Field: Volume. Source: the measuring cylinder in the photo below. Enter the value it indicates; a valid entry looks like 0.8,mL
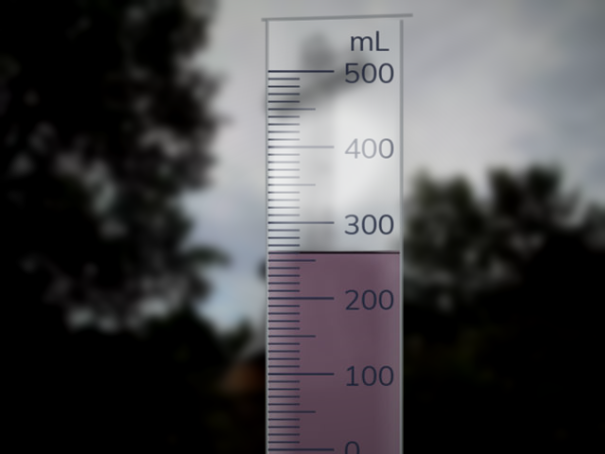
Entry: 260,mL
